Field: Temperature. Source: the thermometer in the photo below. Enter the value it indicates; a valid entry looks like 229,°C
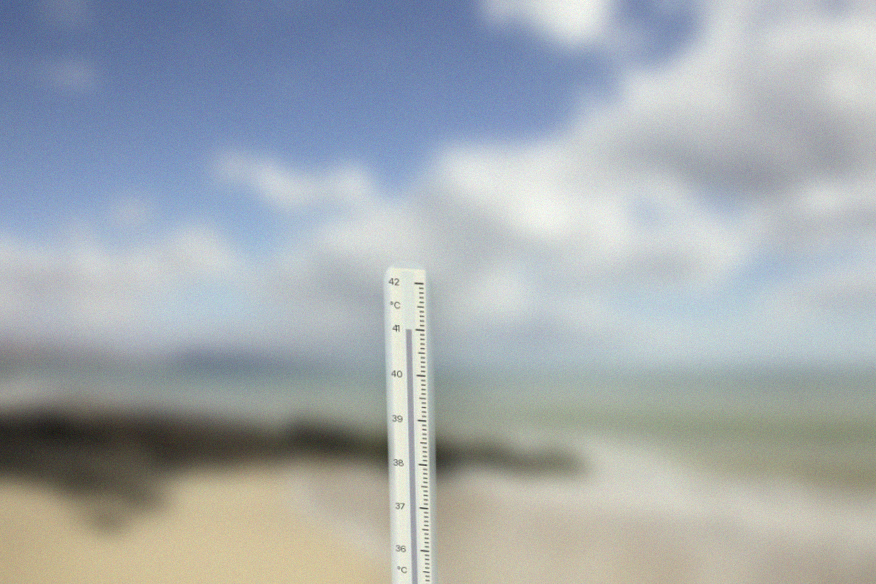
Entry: 41,°C
